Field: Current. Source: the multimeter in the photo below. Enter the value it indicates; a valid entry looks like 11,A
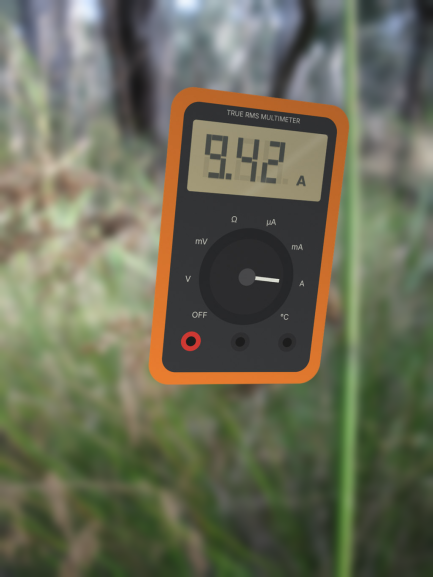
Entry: 9.42,A
